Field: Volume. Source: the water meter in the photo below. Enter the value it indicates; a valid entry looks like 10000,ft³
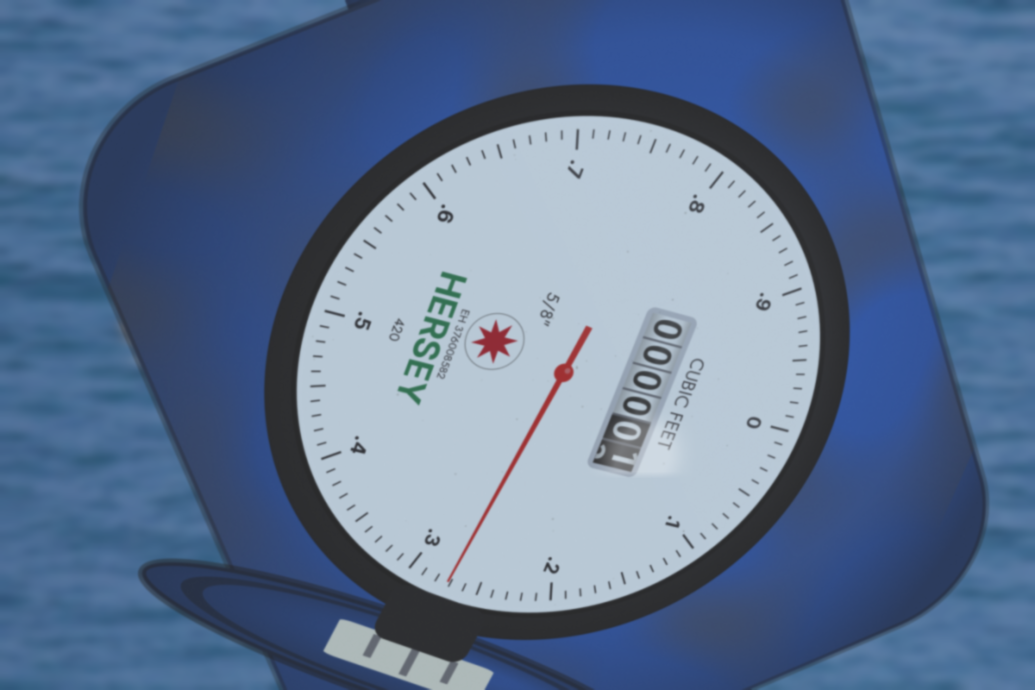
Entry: 1.27,ft³
